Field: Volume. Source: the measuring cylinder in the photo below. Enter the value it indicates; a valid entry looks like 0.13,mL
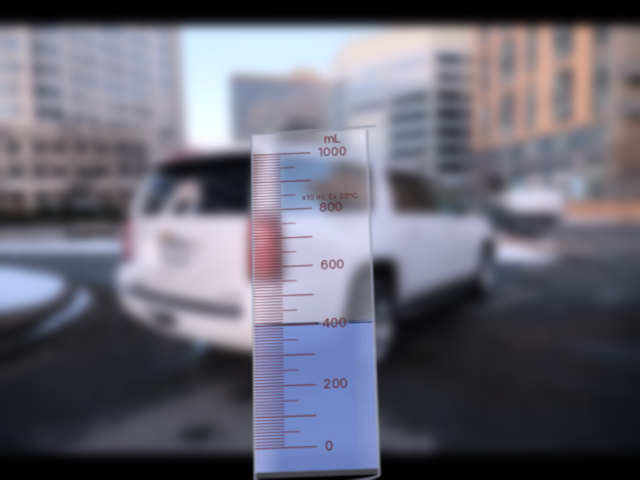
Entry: 400,mL
